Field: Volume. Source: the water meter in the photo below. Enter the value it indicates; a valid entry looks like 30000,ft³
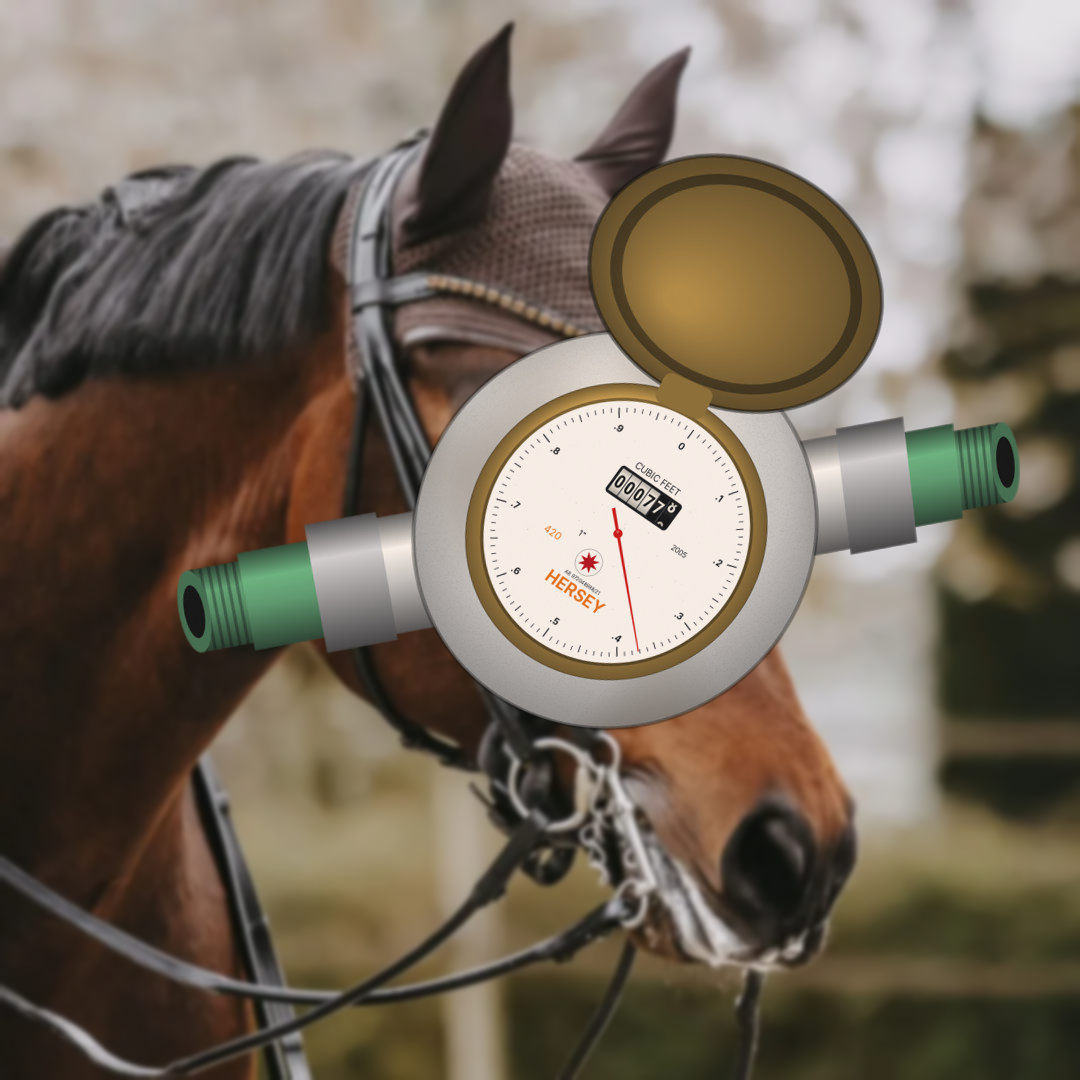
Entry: 778.37,ft³
